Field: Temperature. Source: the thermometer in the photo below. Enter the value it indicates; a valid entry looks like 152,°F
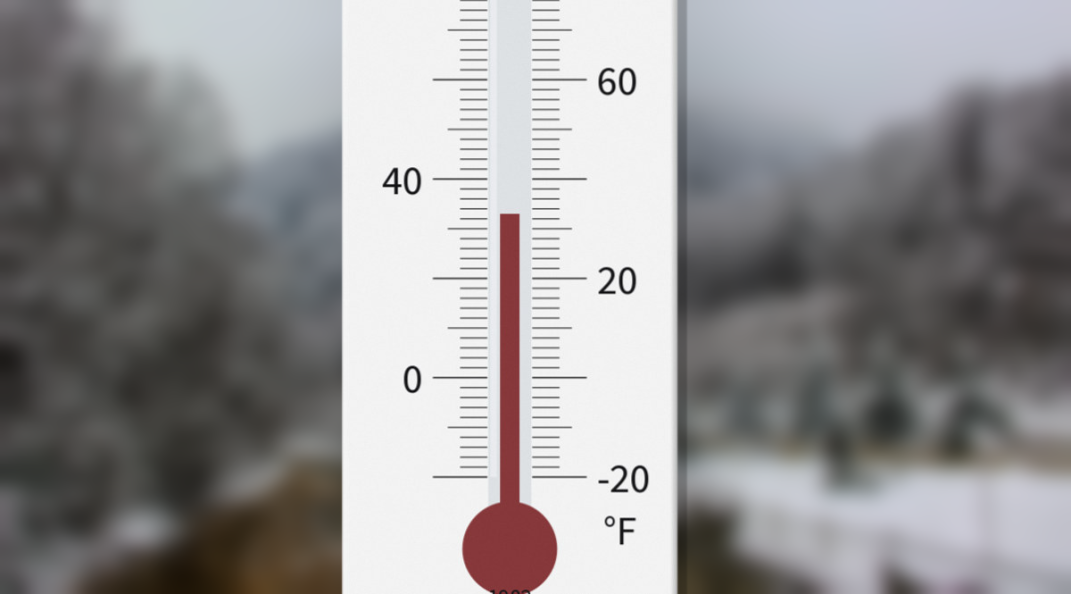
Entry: 33,°F
